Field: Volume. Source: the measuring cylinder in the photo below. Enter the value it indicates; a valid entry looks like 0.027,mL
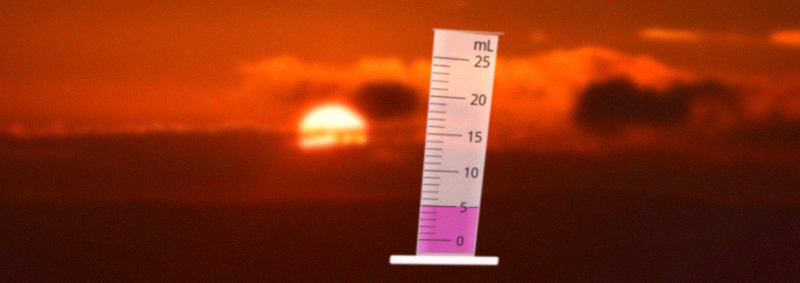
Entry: 5,mL
